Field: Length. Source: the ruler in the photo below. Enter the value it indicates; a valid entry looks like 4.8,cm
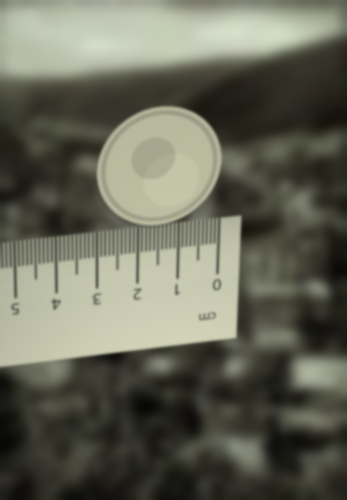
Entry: 3,cm
